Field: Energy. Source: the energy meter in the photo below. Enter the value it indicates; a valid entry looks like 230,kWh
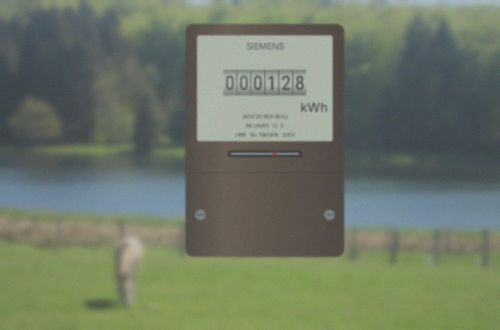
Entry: 128,kWh
